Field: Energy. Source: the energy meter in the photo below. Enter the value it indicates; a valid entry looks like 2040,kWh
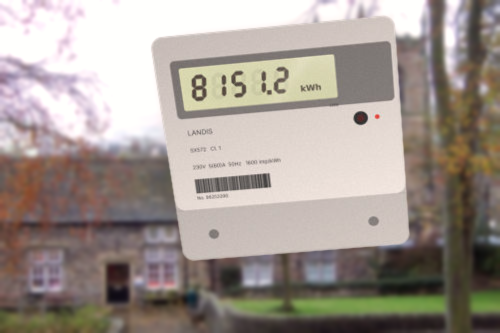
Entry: 8151.2,kWh
